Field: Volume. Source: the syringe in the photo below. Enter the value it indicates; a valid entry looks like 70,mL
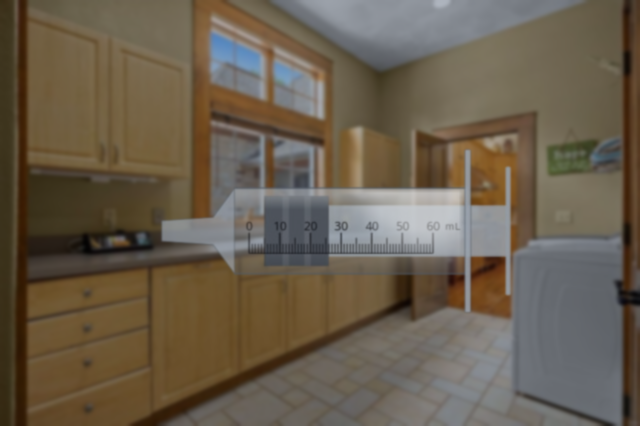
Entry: 5,mL
